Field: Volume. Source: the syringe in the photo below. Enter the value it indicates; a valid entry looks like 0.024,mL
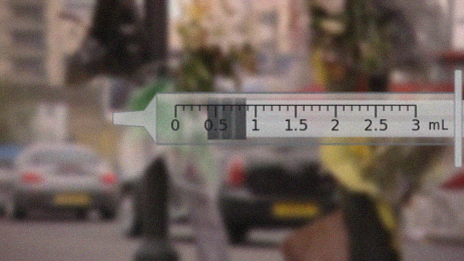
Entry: 0.4,mL
